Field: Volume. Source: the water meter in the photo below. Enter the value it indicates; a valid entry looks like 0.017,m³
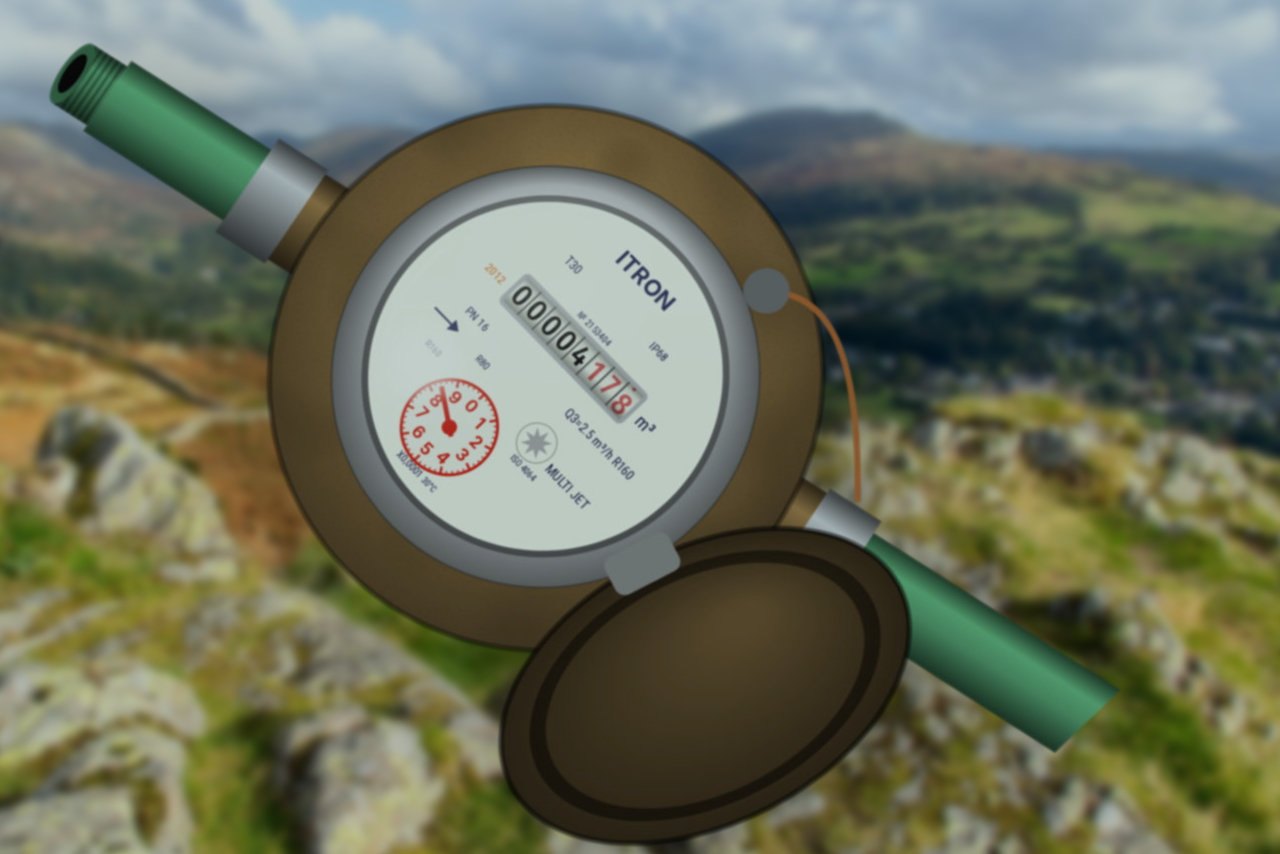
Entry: 4.1778,m³
